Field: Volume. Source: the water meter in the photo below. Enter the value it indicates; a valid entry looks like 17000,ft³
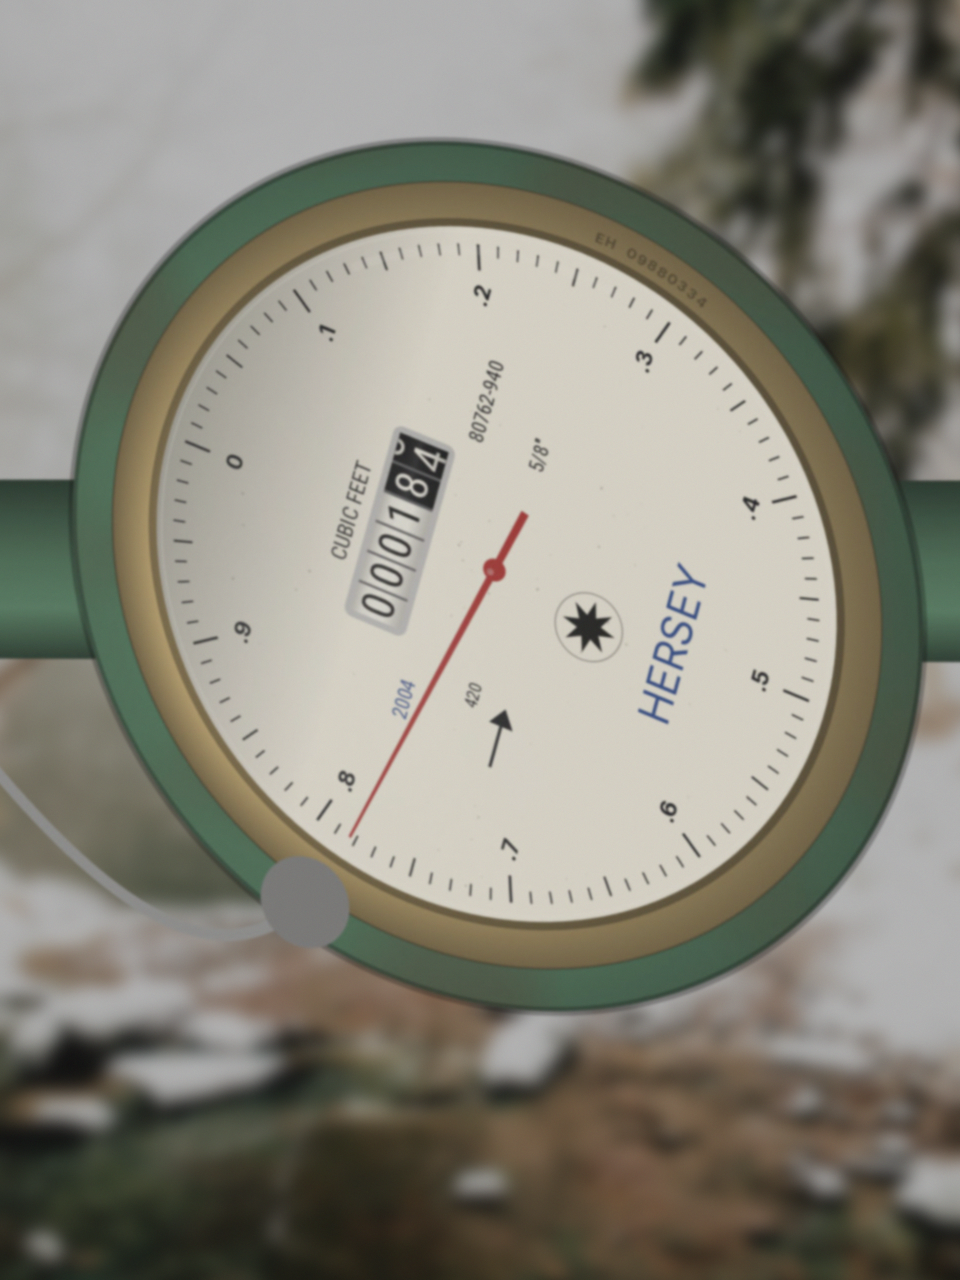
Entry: 183.78,ft³
